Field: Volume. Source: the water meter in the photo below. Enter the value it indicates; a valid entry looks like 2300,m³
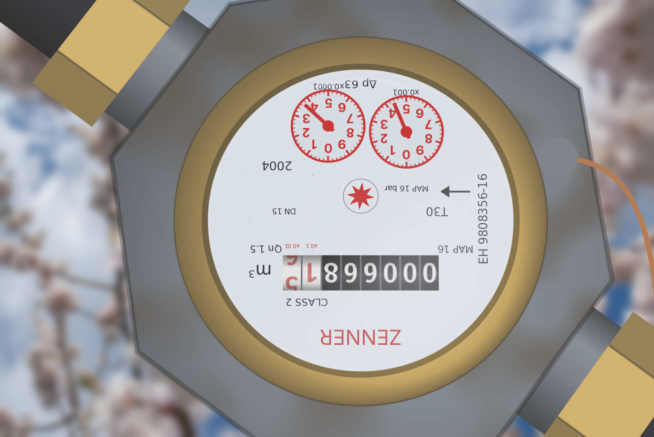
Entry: 668.1543,m³
